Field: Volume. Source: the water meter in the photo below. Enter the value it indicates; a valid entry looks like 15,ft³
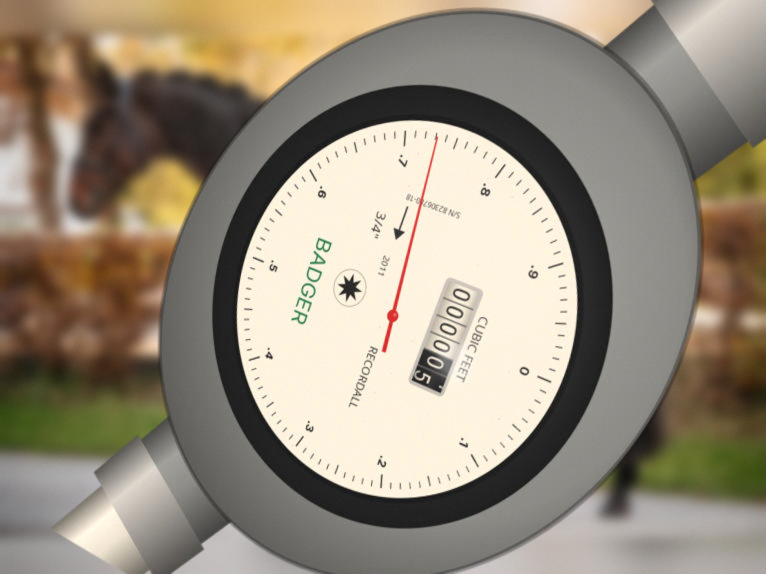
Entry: 4.73,ft³
